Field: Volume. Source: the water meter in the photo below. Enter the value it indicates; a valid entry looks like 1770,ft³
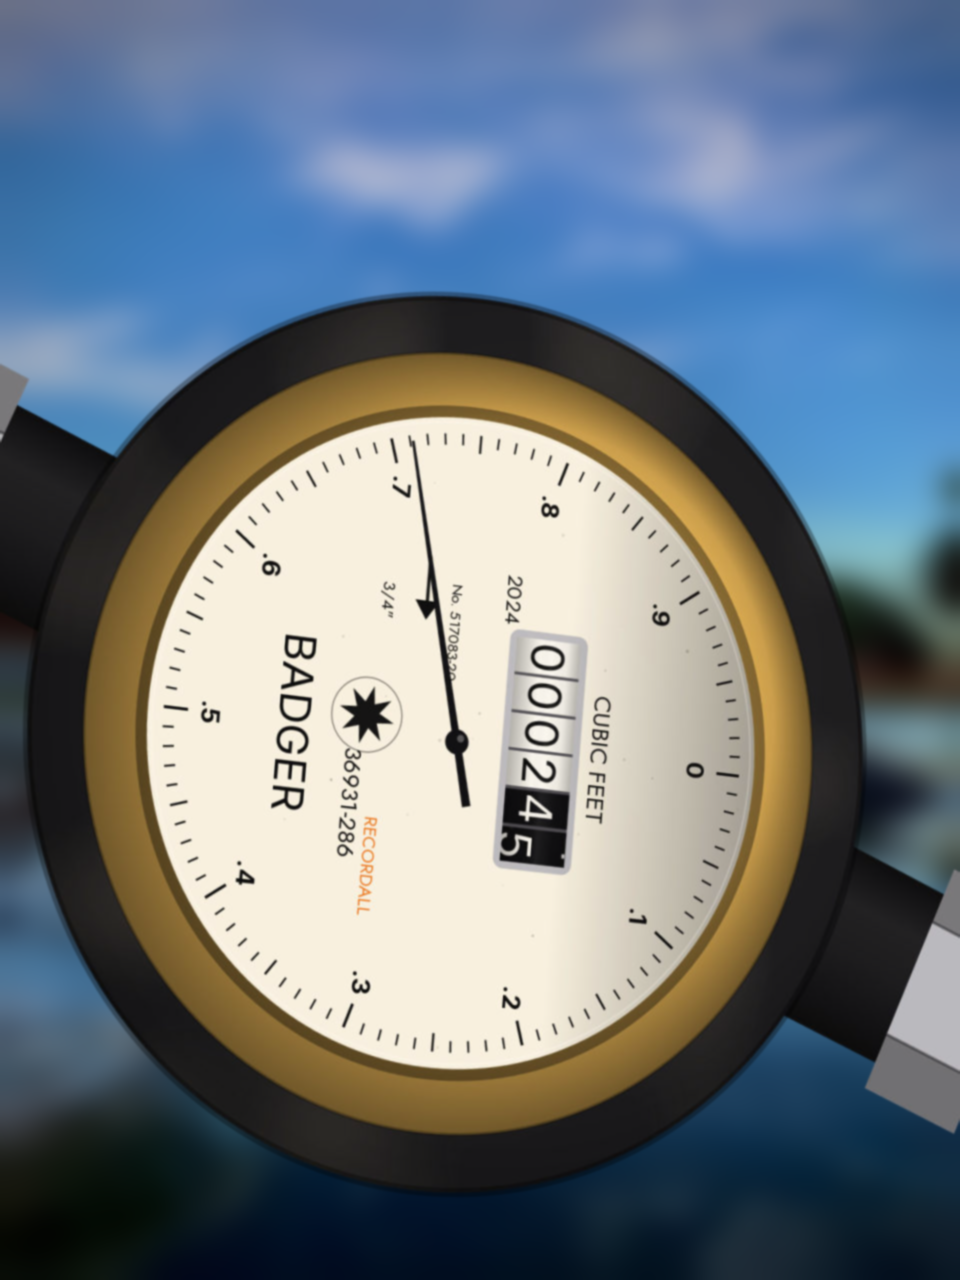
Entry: 244.71,ft³
